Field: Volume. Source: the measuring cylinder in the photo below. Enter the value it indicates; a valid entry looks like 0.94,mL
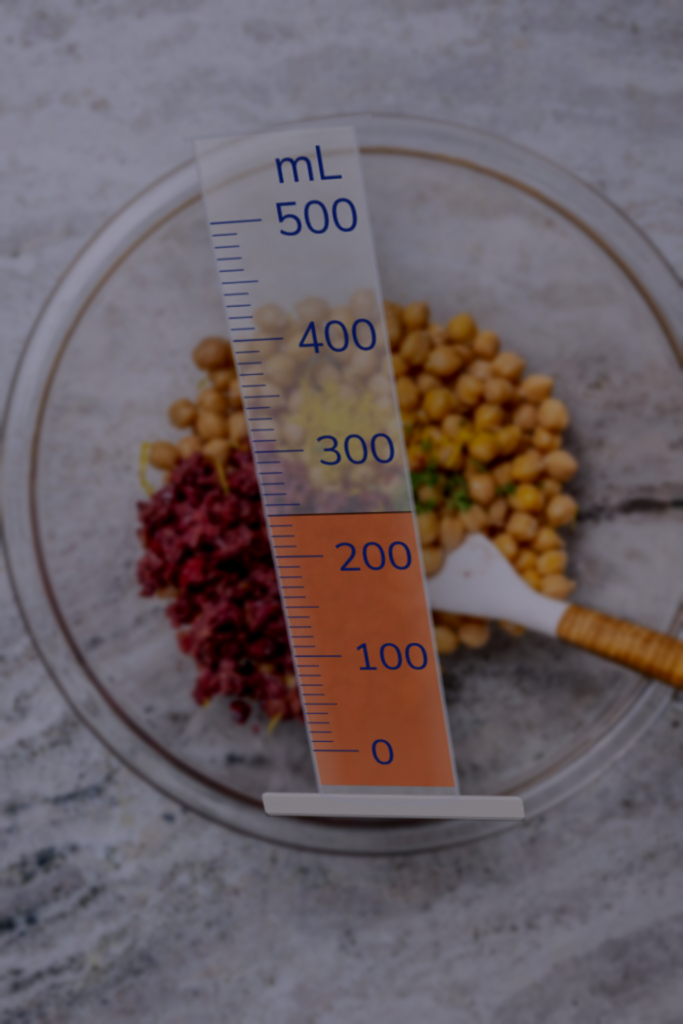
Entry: 240,mL
